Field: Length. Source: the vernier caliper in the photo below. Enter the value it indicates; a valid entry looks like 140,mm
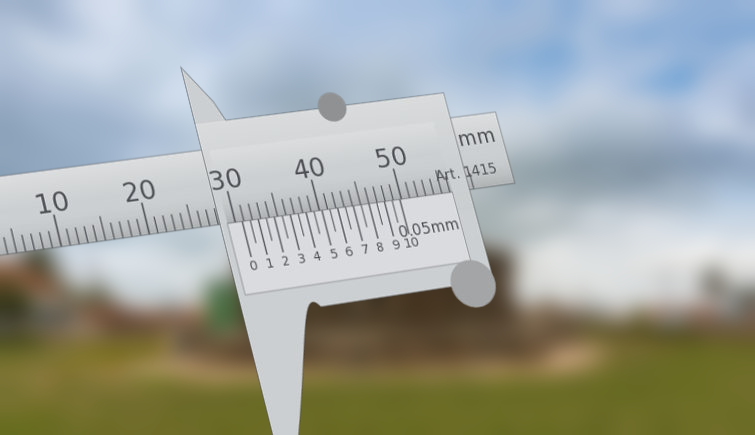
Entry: 30.8,mm
